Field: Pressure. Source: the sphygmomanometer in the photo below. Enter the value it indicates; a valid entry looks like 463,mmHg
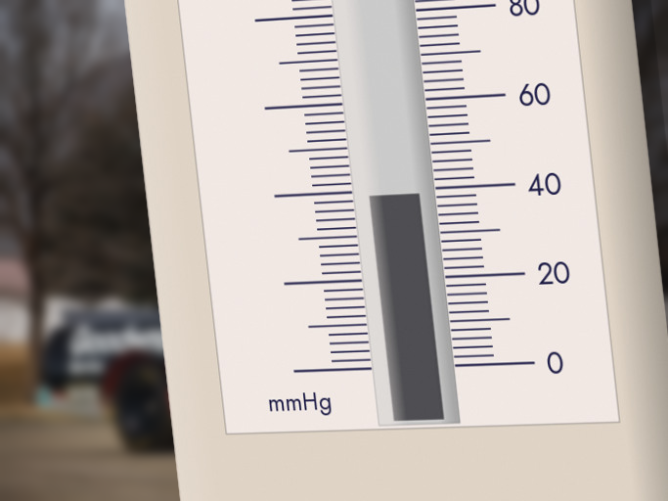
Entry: 39,mmHg
